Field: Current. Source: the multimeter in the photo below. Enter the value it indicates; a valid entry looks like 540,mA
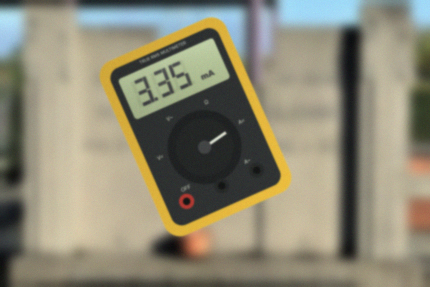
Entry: 3.35,mA
